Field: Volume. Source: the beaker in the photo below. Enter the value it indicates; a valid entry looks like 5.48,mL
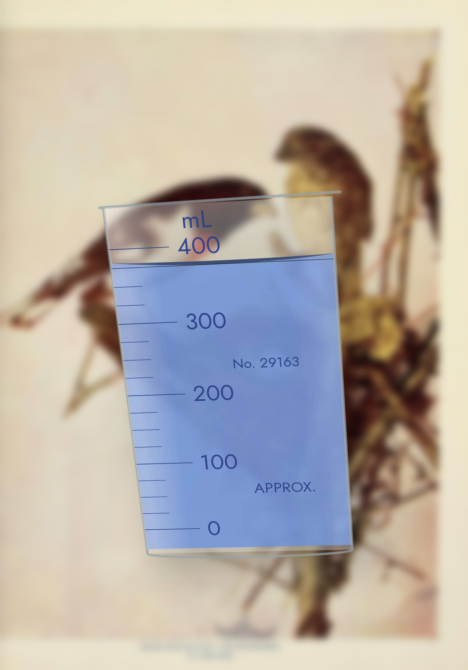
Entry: 375,mL
